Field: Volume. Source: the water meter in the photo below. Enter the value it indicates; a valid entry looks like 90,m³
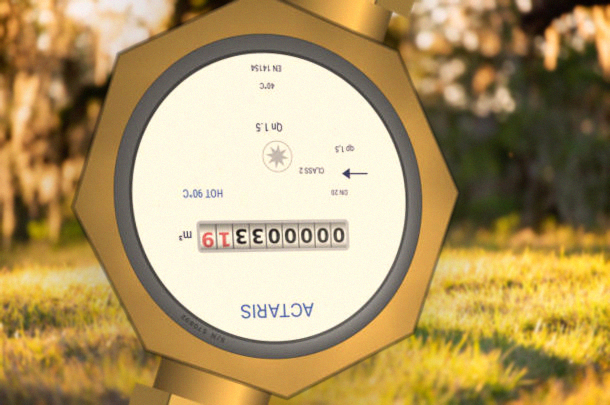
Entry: 33.19,m³
